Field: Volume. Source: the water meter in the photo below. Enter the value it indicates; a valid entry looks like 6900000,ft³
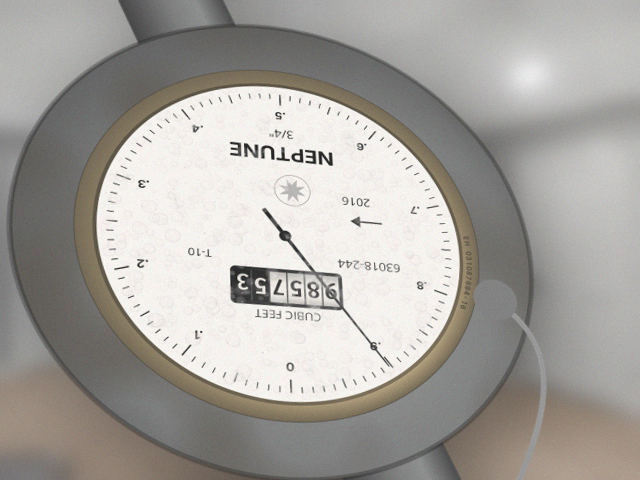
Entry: 985752.90,ft³
